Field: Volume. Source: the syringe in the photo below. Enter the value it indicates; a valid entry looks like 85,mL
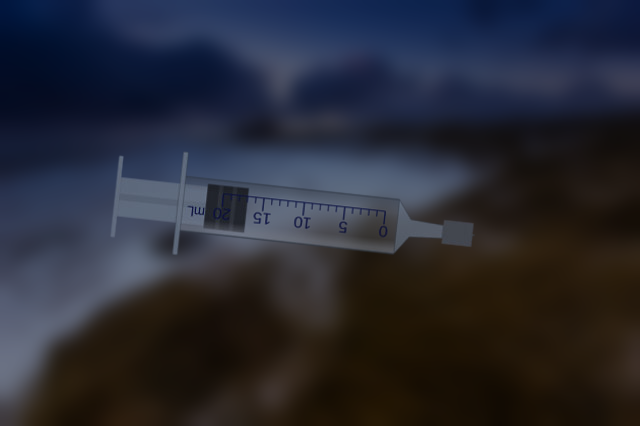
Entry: 17,mL
